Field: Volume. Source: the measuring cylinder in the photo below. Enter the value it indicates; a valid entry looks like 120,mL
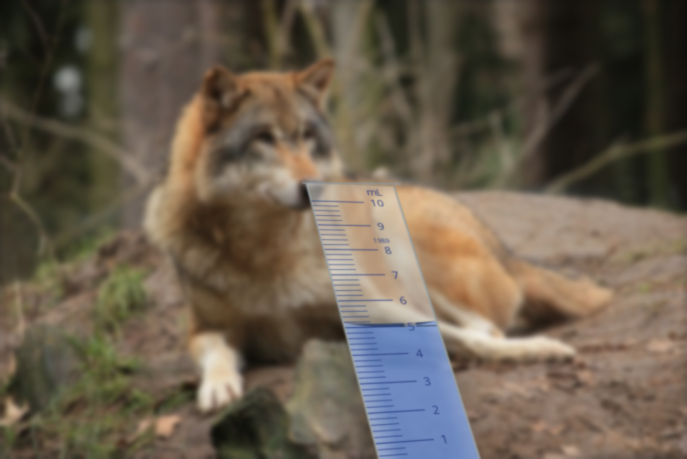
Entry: 5,mL
